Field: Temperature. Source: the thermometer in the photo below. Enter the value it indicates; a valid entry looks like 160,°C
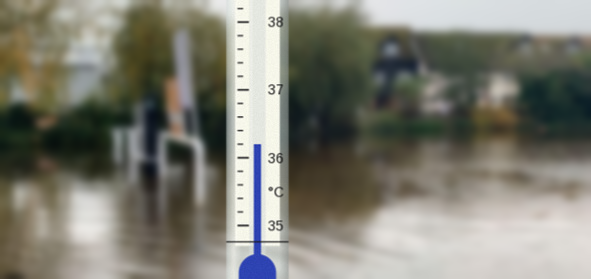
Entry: 36.2,°C
